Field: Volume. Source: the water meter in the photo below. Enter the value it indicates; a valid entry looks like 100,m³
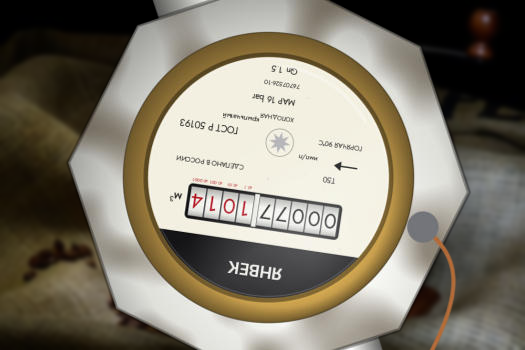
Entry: 77.1014,m³
